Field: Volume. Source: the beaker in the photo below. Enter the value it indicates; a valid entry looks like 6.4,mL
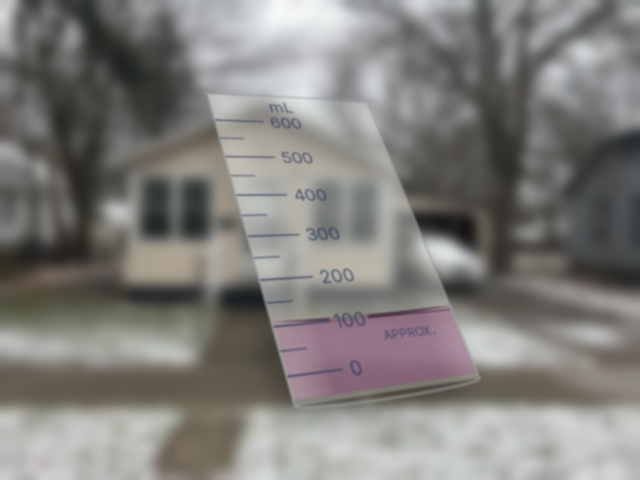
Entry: 100,mL
